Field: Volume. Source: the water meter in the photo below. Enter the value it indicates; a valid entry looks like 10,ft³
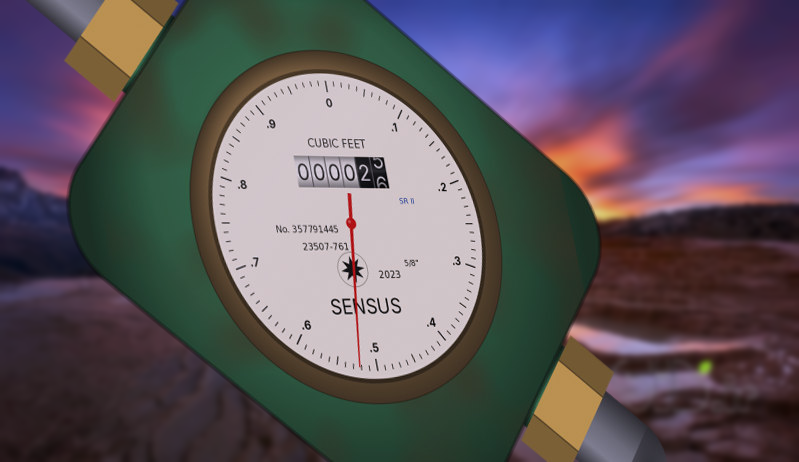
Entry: 25.52,ft³
